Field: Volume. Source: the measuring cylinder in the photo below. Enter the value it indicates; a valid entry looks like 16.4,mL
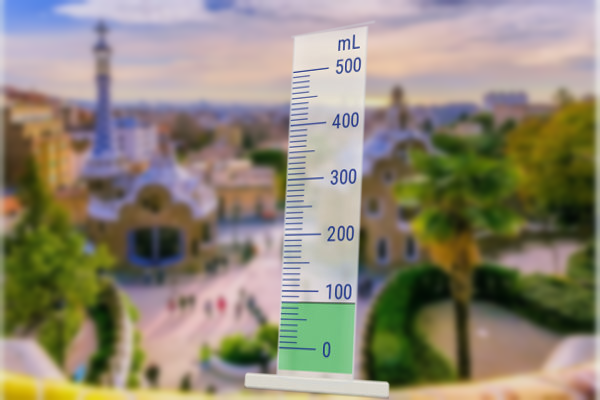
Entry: 80,mL
